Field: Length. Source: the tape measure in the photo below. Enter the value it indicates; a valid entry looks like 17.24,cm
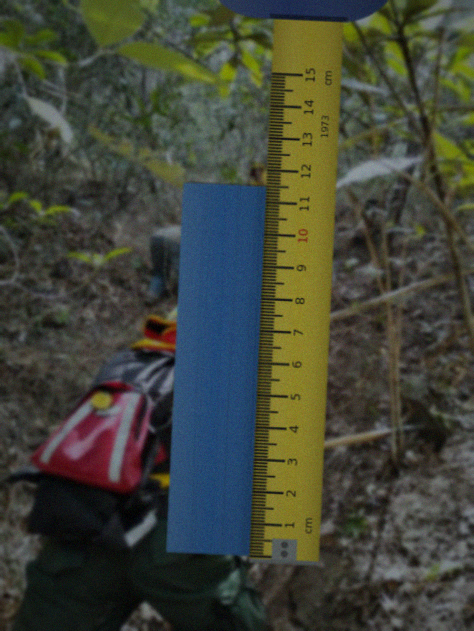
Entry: 11.5,cm
